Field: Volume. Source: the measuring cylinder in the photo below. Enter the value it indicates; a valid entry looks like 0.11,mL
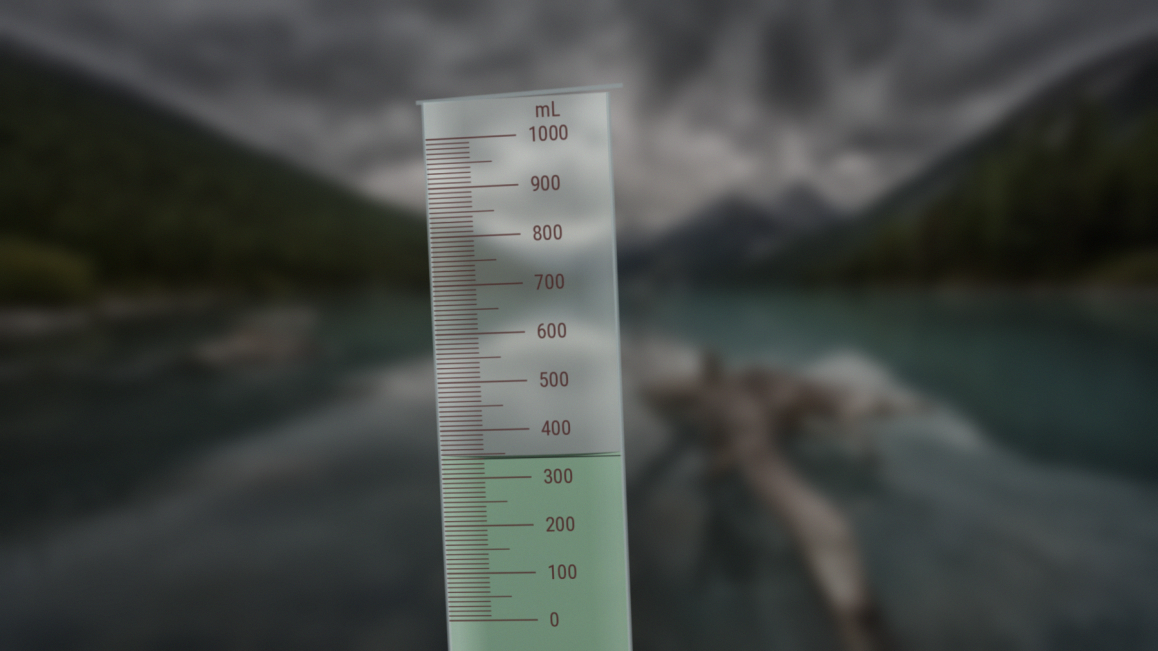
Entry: 340,mL
